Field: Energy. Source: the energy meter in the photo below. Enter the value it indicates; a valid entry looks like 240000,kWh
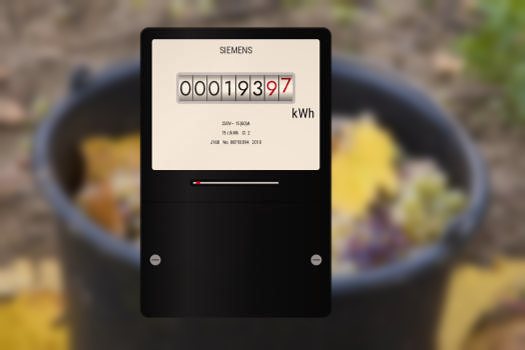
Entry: 193.97,kWh
